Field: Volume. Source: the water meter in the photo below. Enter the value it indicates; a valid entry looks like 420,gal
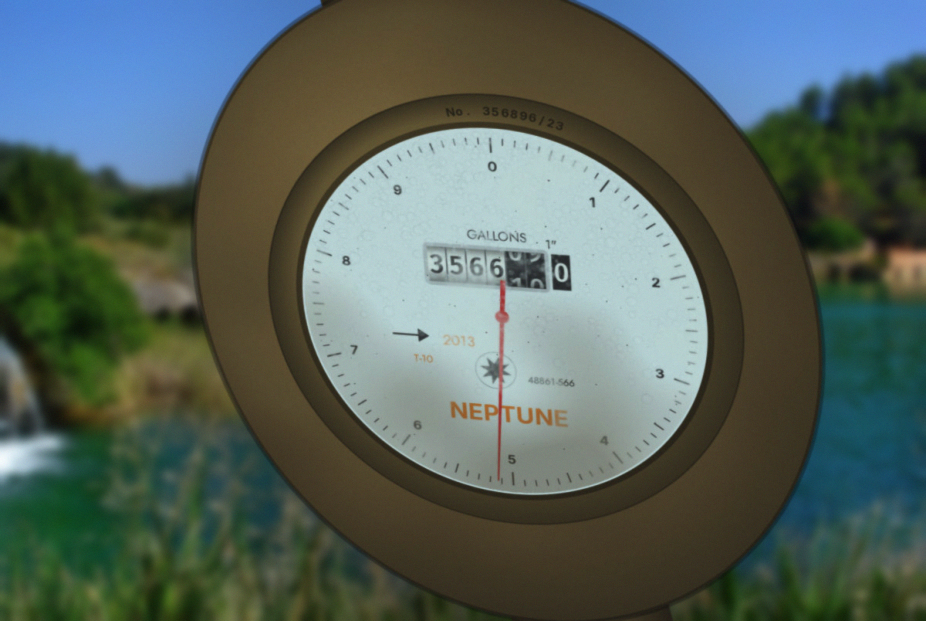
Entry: 3566095.1,gal
